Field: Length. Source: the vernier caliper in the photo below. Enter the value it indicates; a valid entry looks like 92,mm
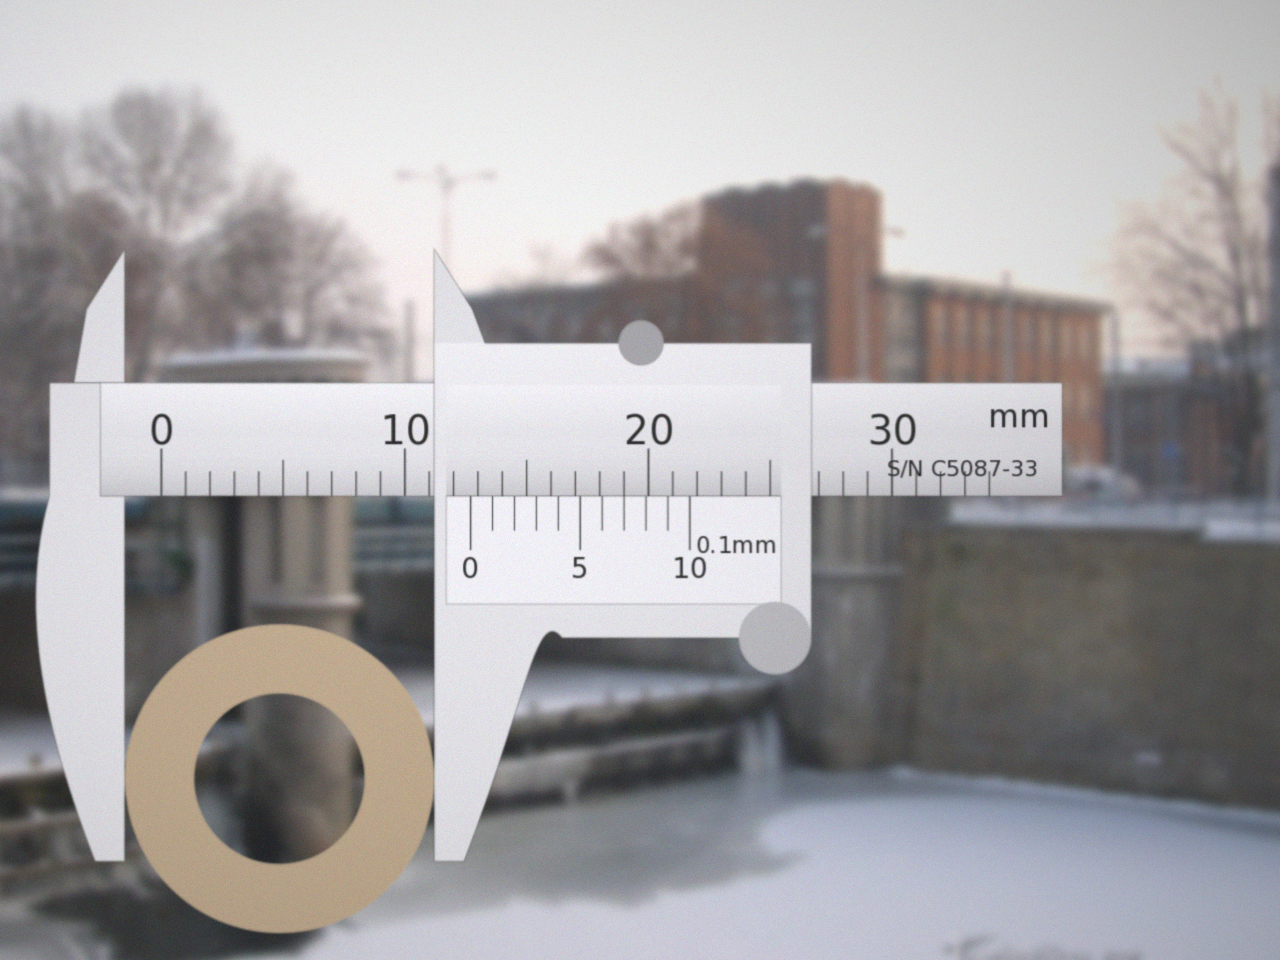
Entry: 12.7,mm
